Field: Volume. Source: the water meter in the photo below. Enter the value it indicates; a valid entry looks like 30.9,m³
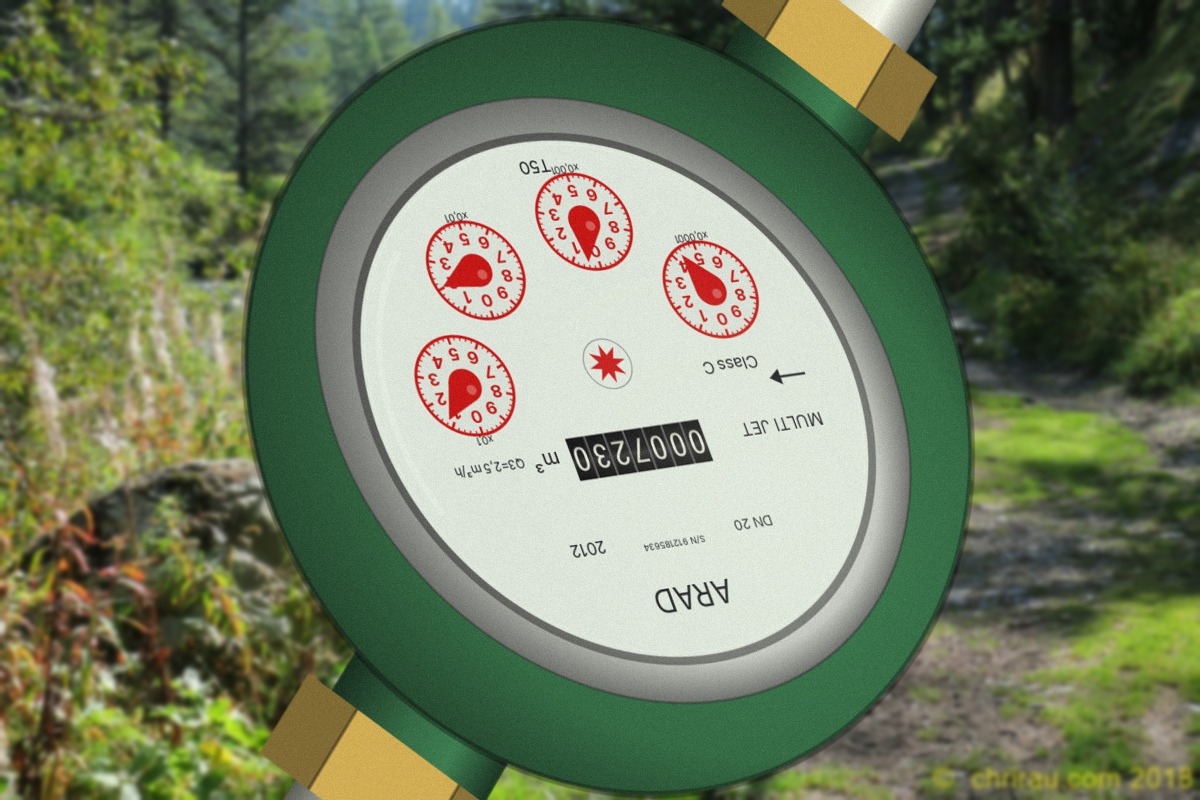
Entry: 7230.1204,m³
